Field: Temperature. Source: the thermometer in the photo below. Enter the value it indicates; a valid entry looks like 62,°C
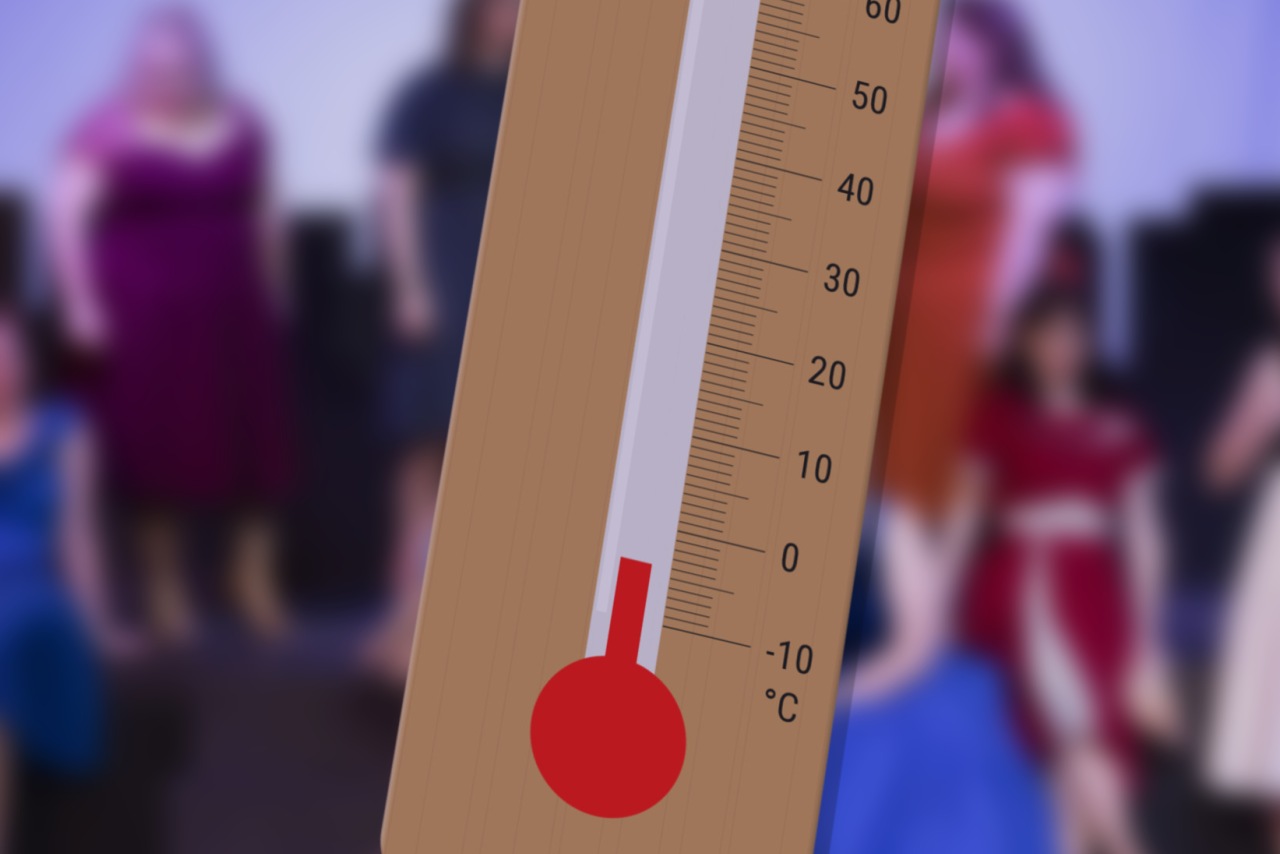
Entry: -4,°C
